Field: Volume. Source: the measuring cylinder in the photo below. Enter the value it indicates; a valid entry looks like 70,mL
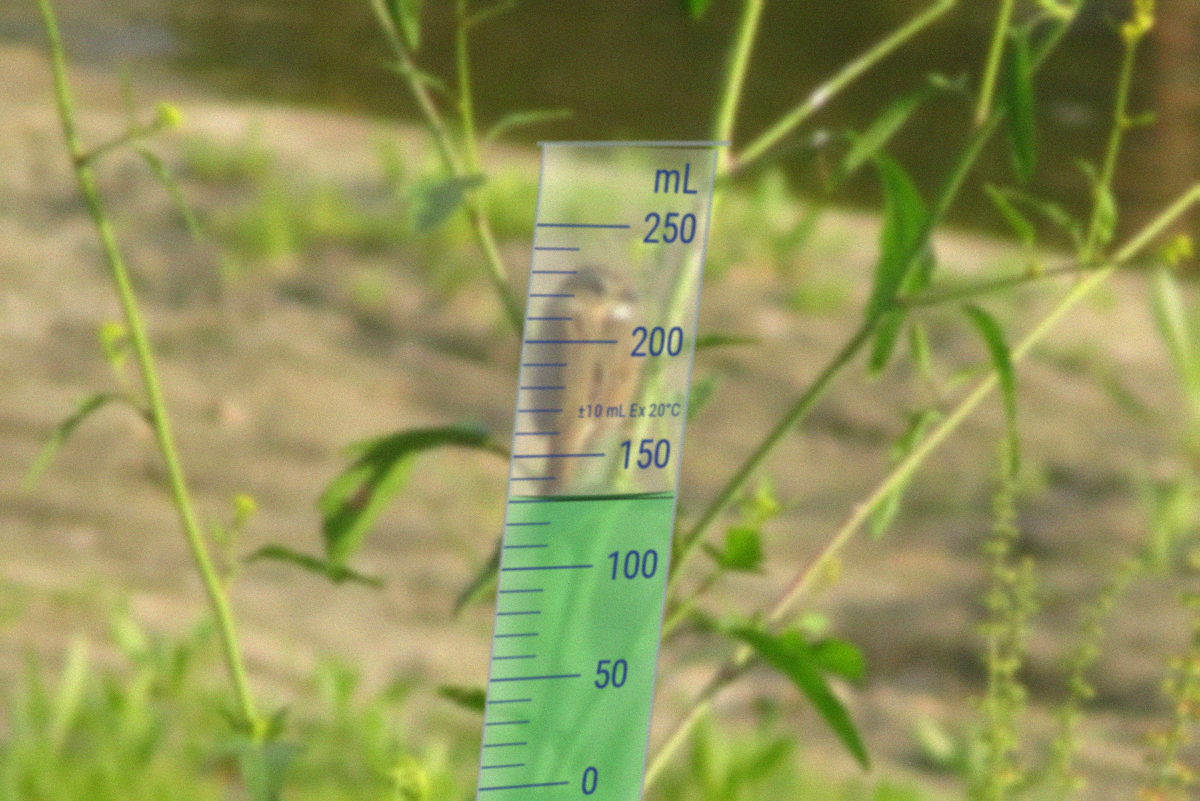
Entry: 130,mL
